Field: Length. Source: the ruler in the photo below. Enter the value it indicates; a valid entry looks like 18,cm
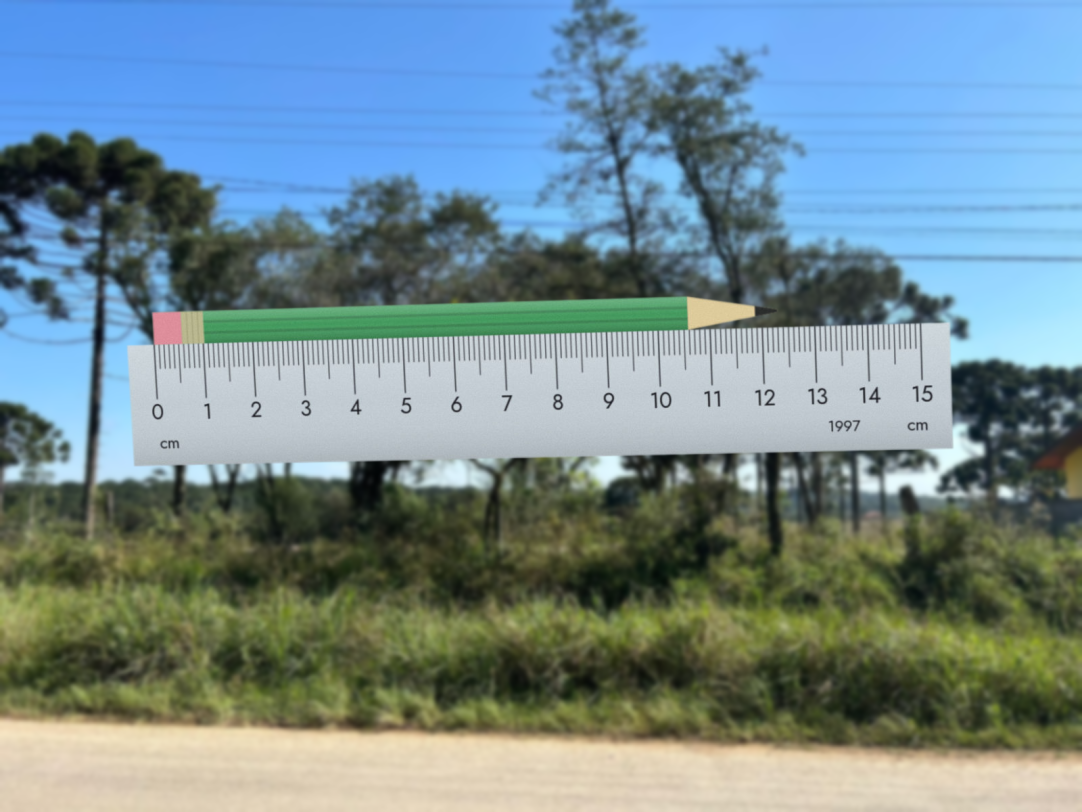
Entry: 12.3,cm
